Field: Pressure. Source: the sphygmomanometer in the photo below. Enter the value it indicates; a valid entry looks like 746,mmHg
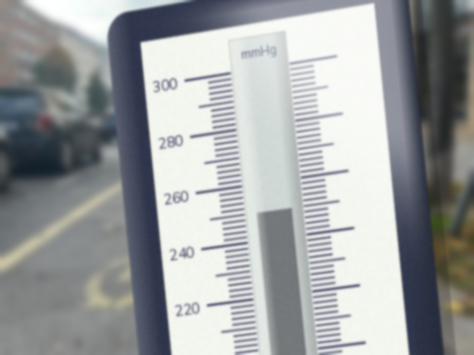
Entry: 250,mmHg
